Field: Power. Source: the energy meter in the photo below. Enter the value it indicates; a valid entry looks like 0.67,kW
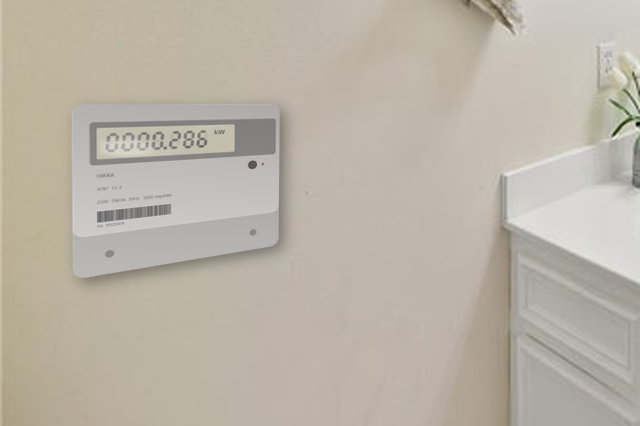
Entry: 0.286,kW
